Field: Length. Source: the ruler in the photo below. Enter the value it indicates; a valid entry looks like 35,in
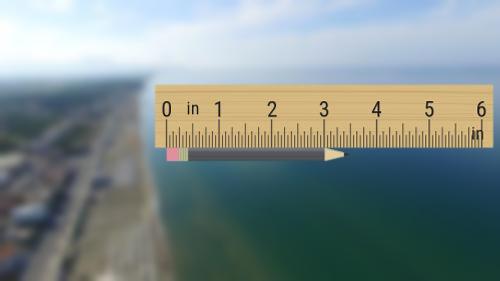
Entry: 3.5,in
